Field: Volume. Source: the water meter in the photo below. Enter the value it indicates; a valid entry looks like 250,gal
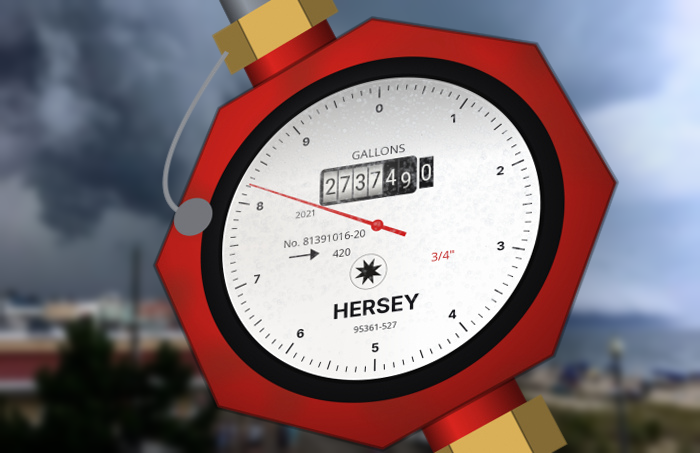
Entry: 2737488.2,gal
